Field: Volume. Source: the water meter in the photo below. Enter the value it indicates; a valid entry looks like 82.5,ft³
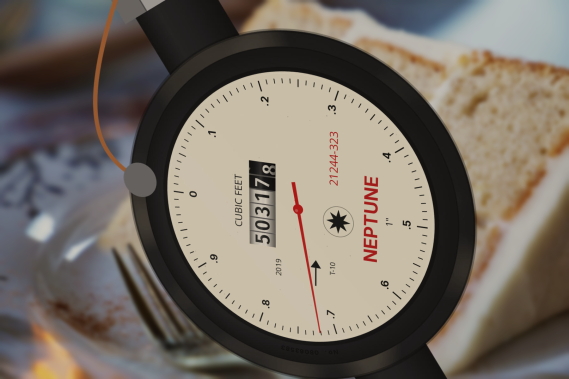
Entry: 503177.72,ft³
